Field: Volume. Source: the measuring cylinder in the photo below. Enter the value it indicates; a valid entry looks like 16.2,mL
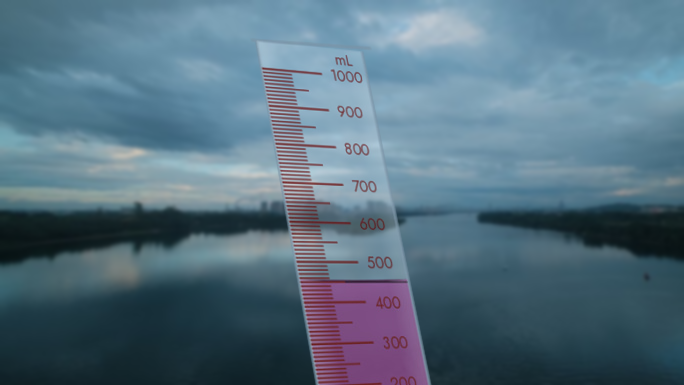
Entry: 450,mL
